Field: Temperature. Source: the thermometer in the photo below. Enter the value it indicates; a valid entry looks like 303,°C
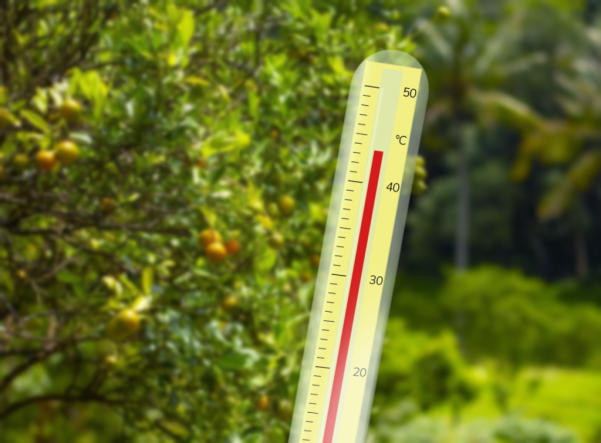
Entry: 43.5,°C
